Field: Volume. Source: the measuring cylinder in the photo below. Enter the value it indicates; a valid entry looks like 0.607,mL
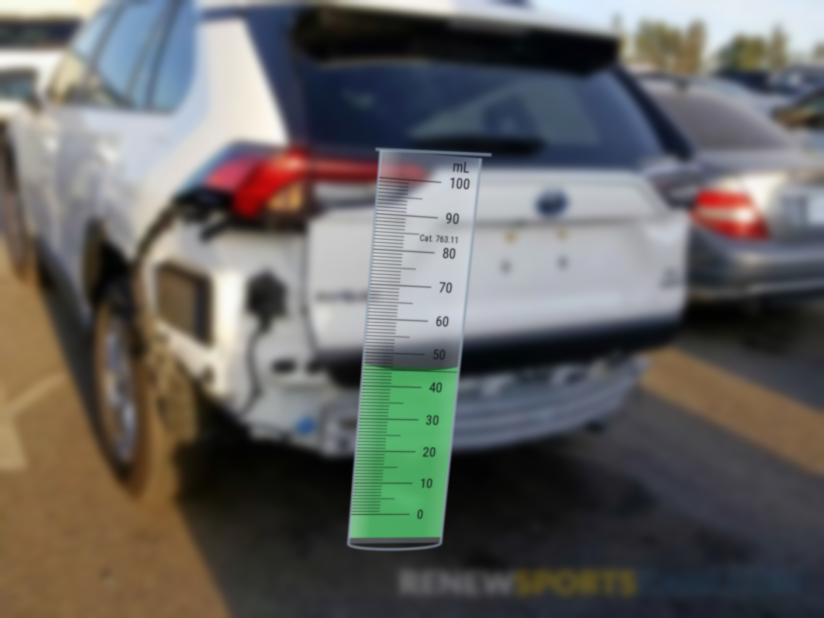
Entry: 45,mL
